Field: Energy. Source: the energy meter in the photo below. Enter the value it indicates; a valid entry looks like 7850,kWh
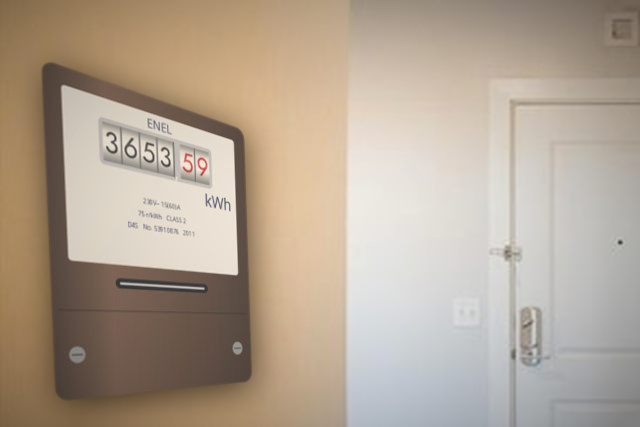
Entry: 3653.59,kWh
